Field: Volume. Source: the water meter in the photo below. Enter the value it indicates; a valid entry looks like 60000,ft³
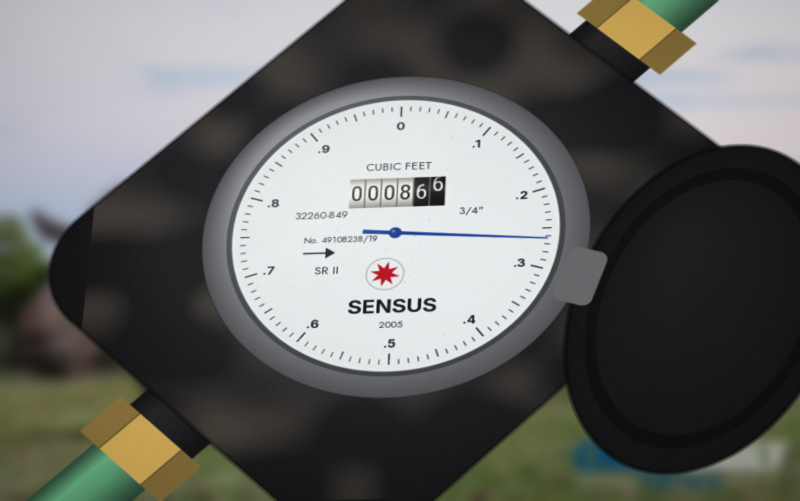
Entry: 866.26,ft³
